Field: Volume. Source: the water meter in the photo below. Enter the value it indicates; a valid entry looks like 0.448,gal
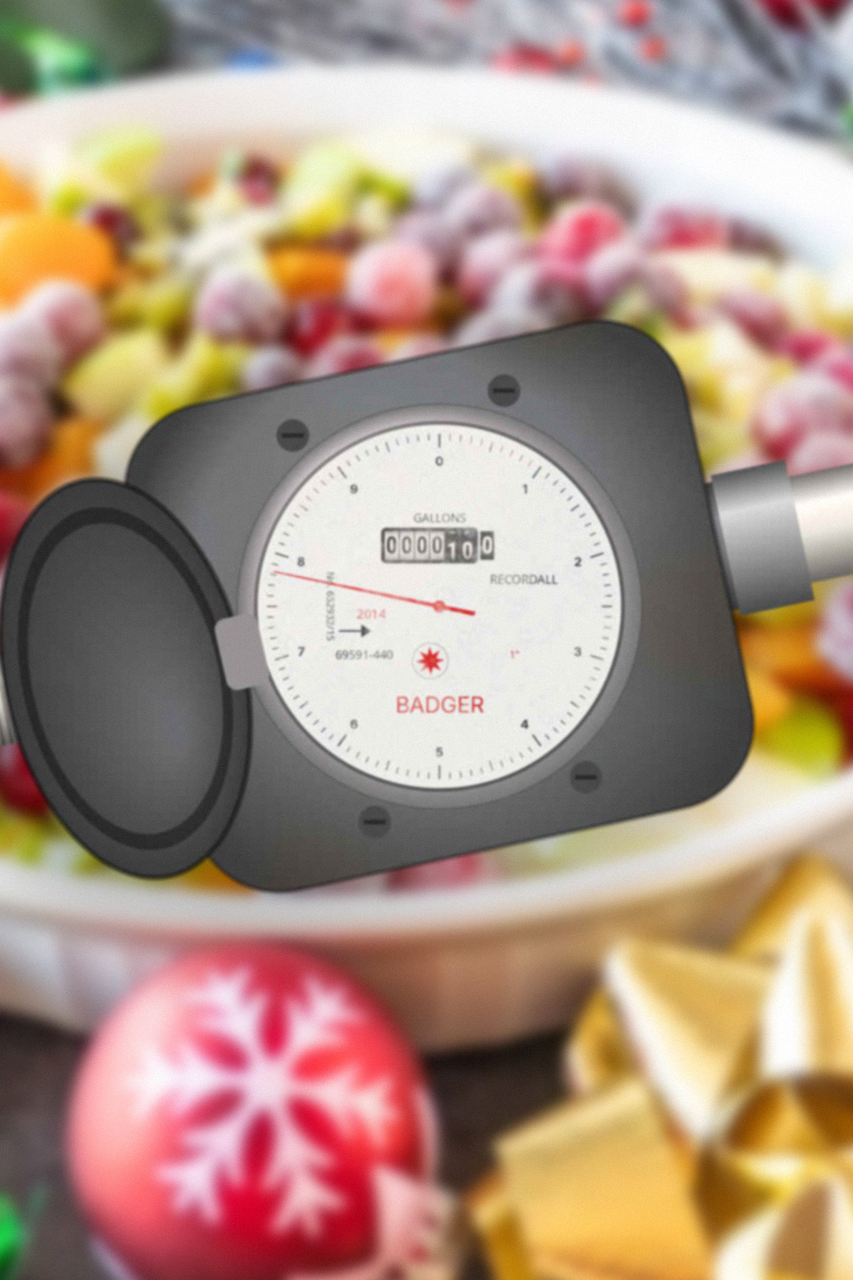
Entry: 97.8,gal
